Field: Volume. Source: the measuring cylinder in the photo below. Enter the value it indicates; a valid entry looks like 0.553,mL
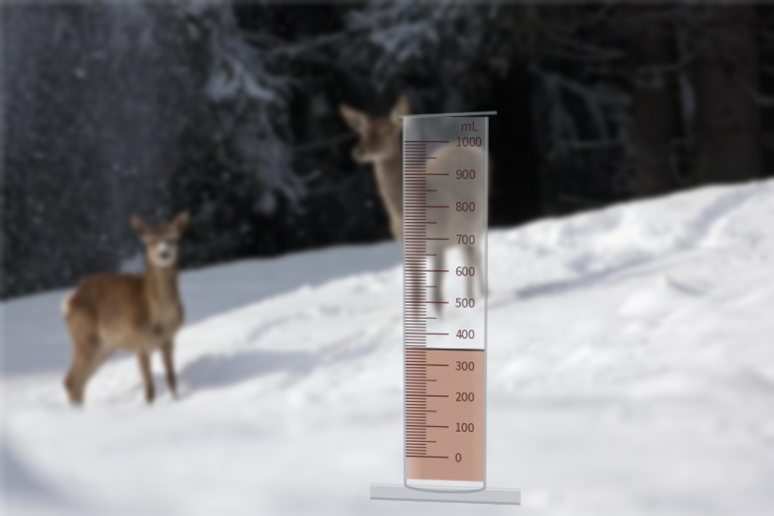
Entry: 350,mL
